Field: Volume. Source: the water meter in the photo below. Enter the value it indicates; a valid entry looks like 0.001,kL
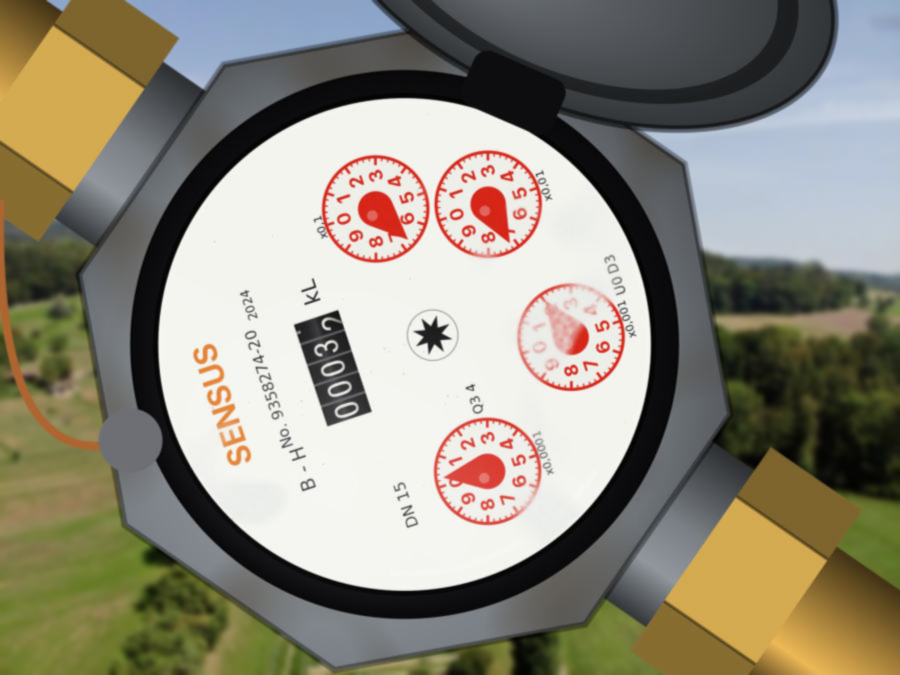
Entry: 31.6720,kL
